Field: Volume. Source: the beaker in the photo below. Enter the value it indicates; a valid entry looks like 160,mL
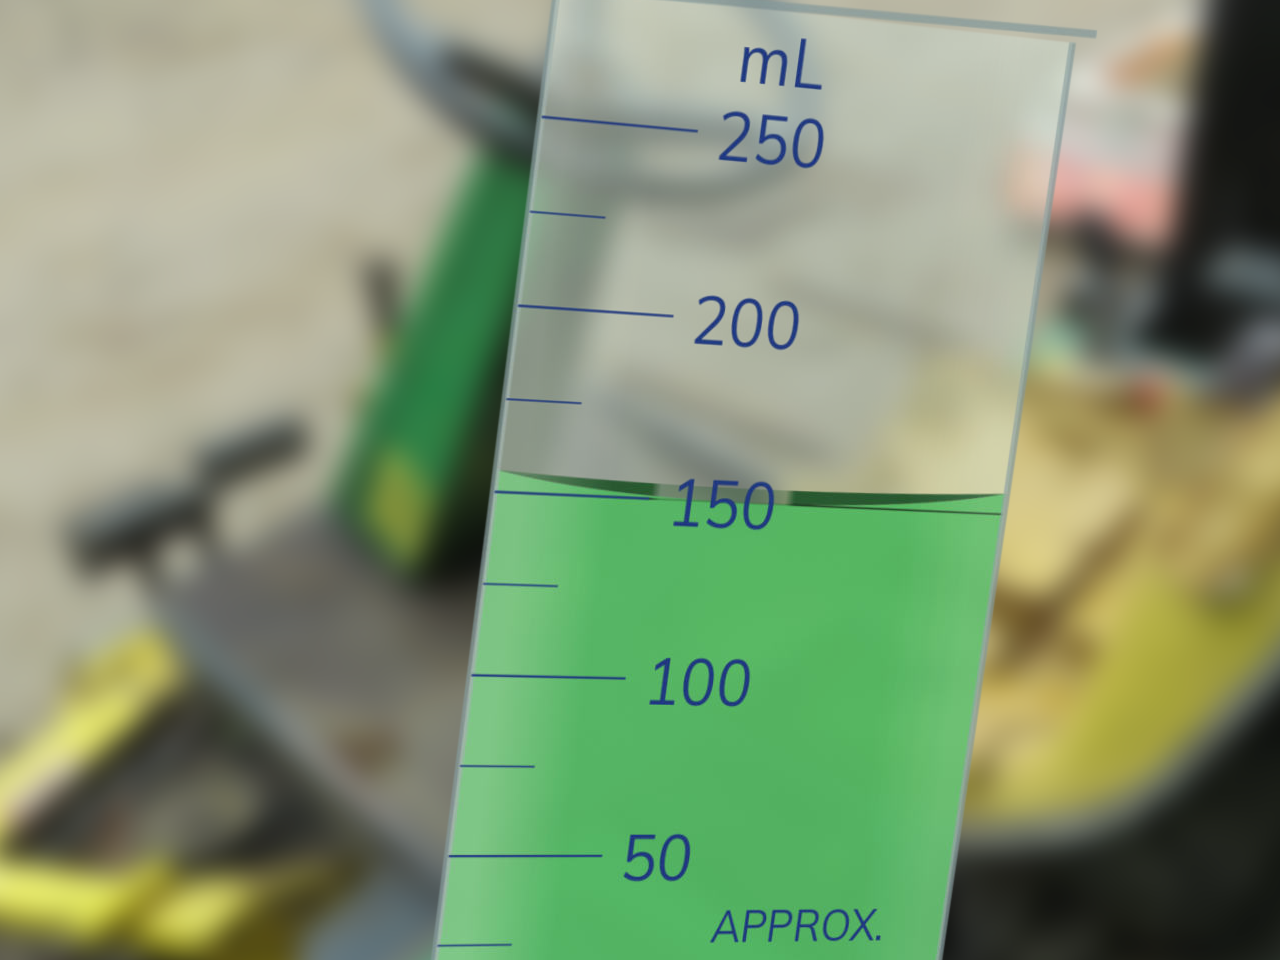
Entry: 150,mL
